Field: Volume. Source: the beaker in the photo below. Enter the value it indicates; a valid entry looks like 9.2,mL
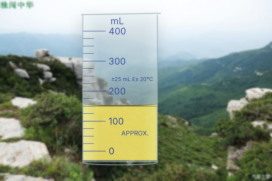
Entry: 150,mL
